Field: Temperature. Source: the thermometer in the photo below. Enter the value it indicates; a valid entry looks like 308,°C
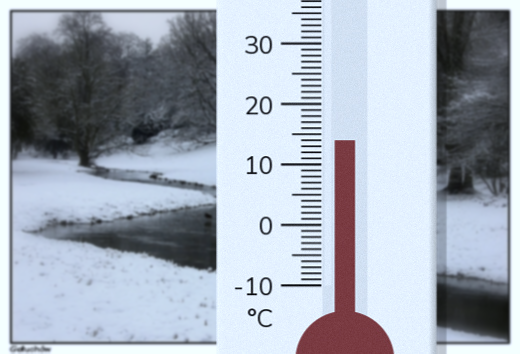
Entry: 14,°C
